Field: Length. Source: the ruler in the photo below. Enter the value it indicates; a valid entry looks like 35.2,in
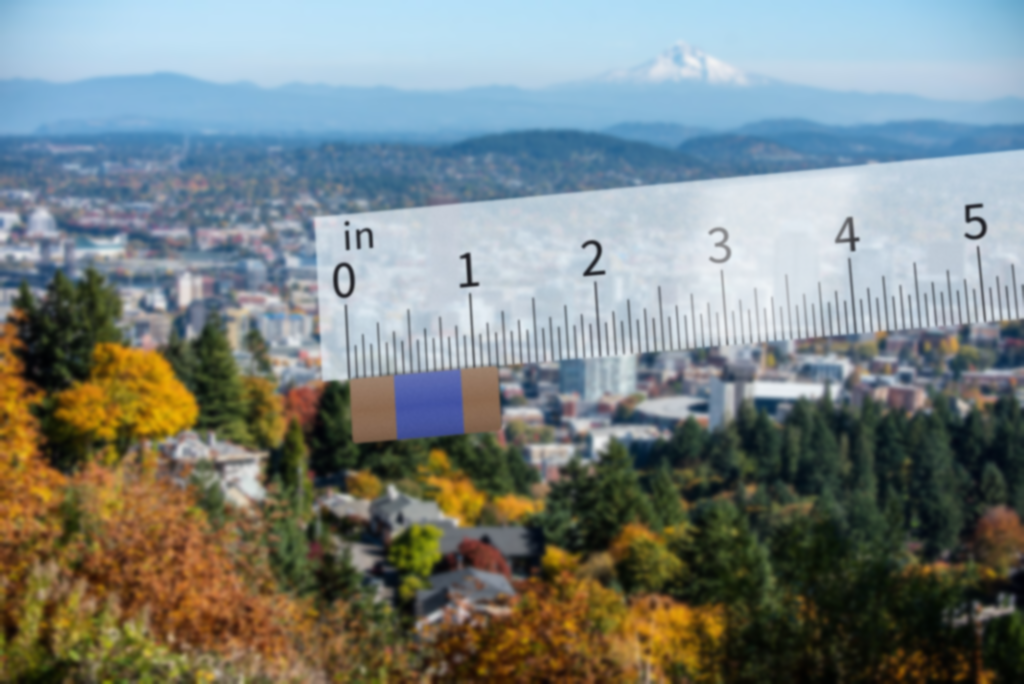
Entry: 1.1875,in
